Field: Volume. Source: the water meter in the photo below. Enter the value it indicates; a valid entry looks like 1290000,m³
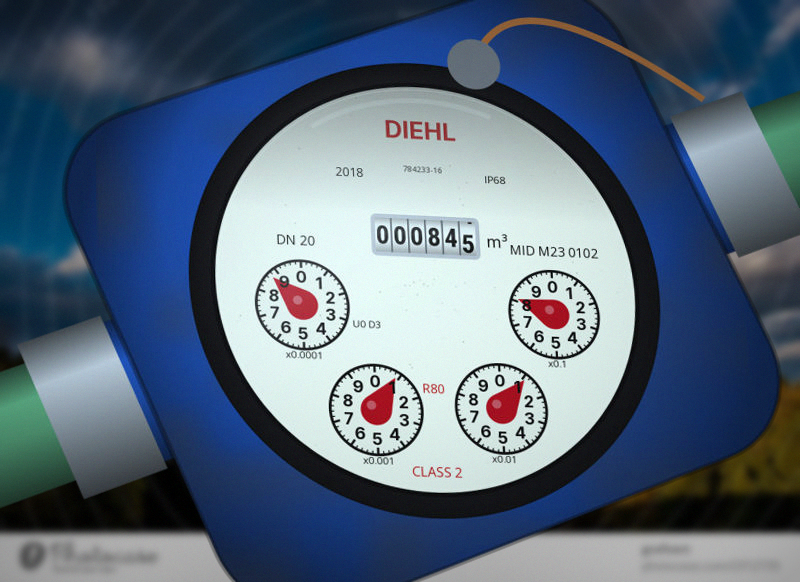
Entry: 844.8108,m³
